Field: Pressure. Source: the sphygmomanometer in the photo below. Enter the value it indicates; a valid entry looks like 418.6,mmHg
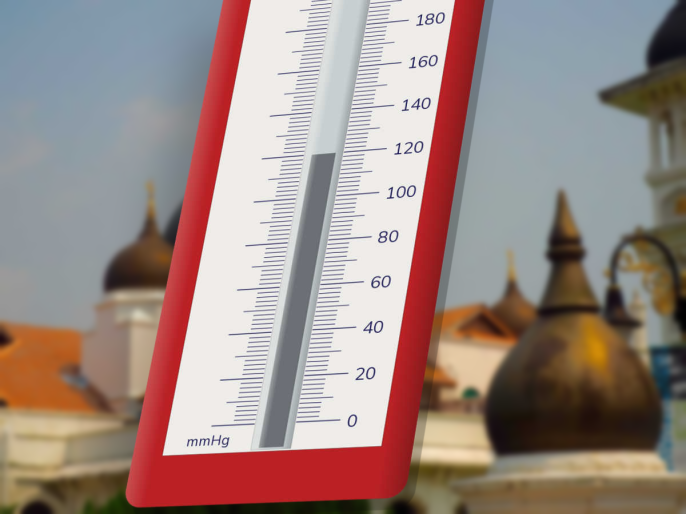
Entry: 120,mmHg
